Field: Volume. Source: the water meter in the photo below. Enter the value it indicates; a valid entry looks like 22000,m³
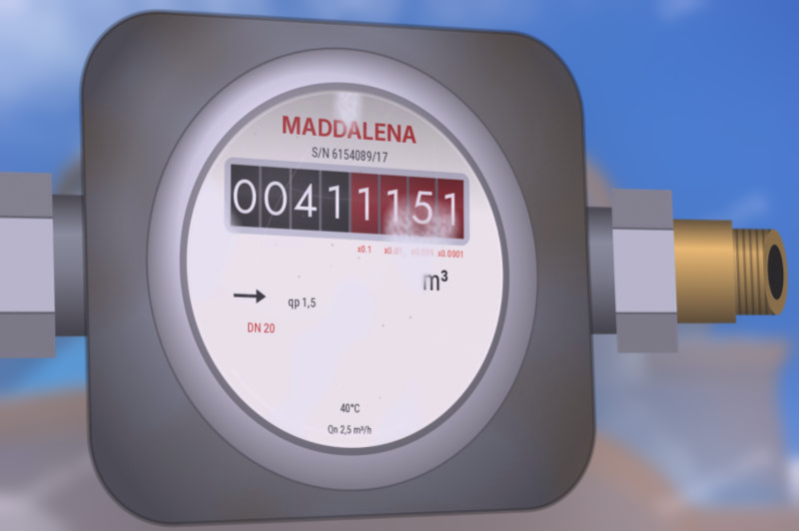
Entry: 41.1151,m³
